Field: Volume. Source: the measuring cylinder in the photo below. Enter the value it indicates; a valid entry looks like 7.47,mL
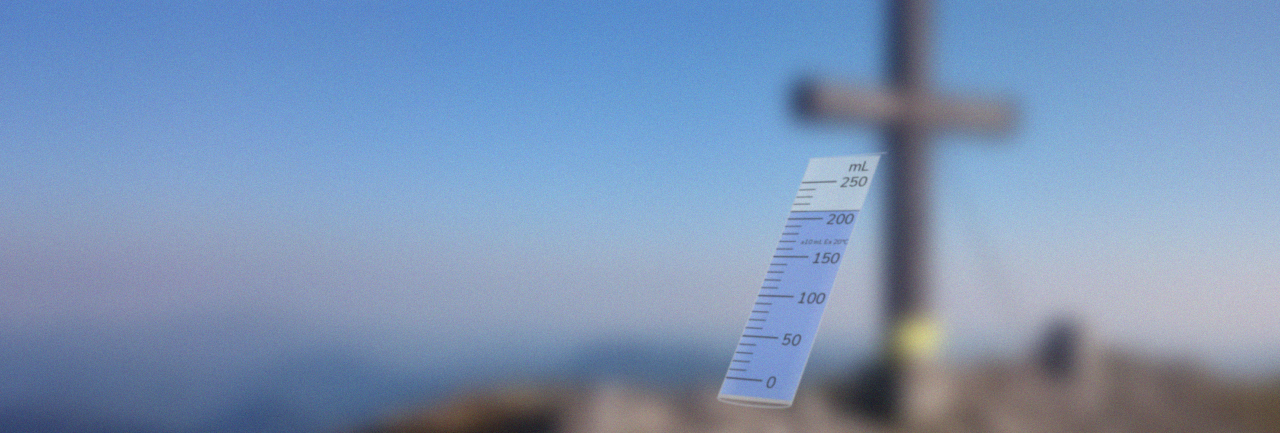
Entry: 210,mL
